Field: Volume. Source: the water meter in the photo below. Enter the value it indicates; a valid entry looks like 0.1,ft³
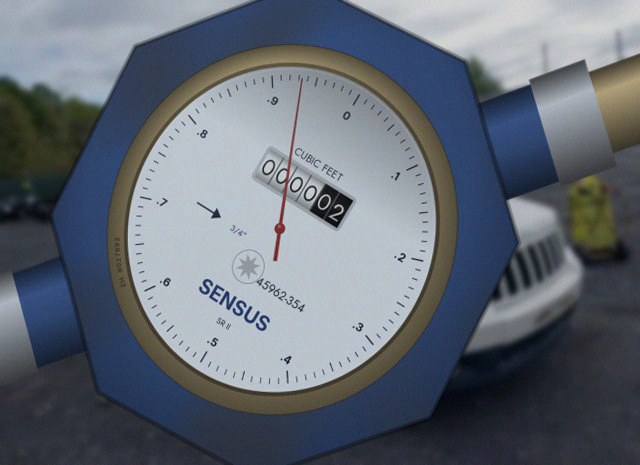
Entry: 1.93,ft³
